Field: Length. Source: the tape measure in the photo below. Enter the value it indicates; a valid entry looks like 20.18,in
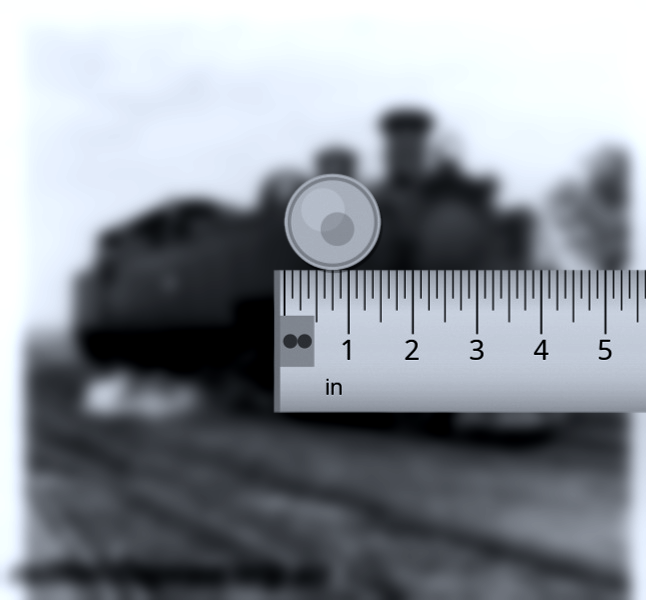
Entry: 1.5,in
